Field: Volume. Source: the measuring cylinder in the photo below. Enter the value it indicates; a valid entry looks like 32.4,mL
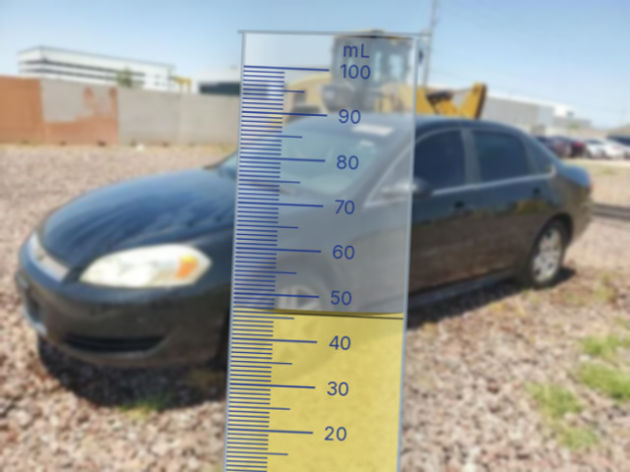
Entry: 46,mL
